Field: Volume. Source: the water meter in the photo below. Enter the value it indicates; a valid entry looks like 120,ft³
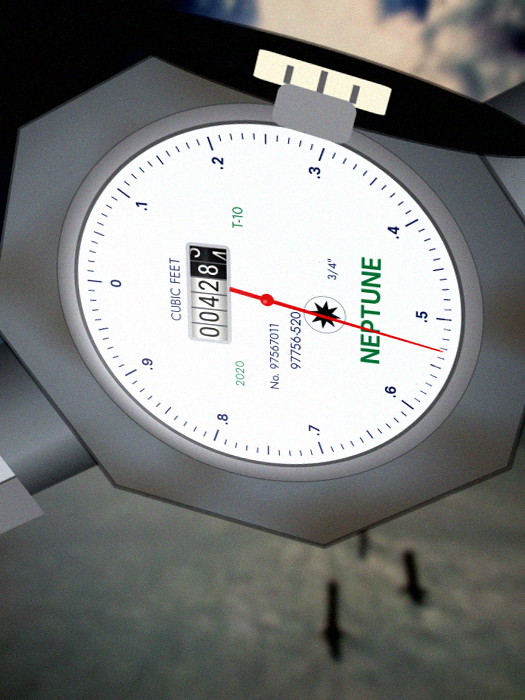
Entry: 4283.53,ft³
